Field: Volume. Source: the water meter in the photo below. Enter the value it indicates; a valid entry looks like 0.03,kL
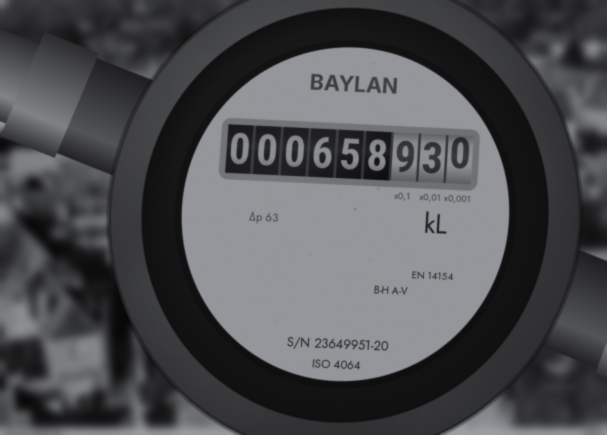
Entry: 658.930,kL
